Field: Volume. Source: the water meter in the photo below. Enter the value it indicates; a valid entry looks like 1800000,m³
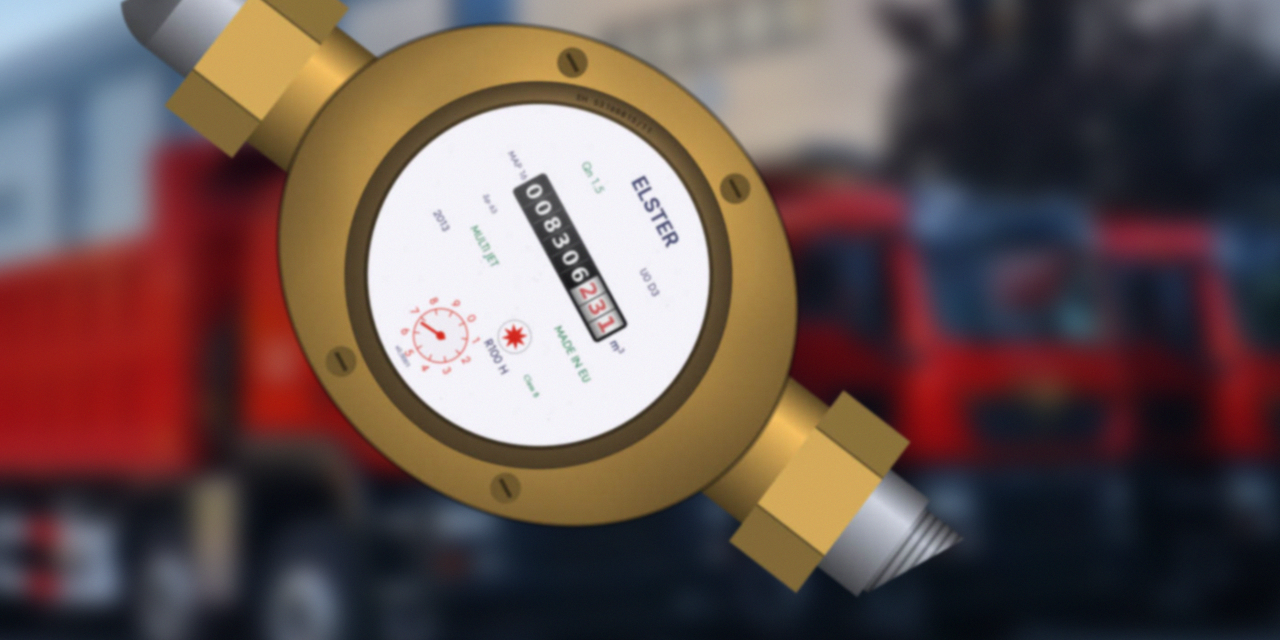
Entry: 8306.2316,m³
